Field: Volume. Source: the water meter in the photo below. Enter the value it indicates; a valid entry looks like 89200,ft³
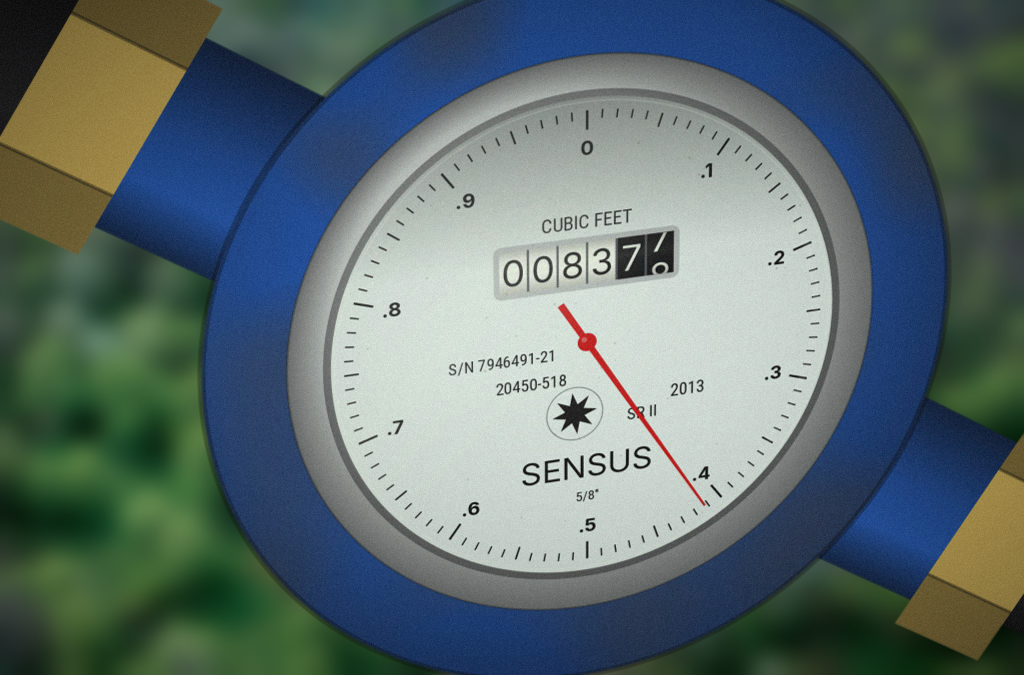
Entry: 8377.41,ft³
